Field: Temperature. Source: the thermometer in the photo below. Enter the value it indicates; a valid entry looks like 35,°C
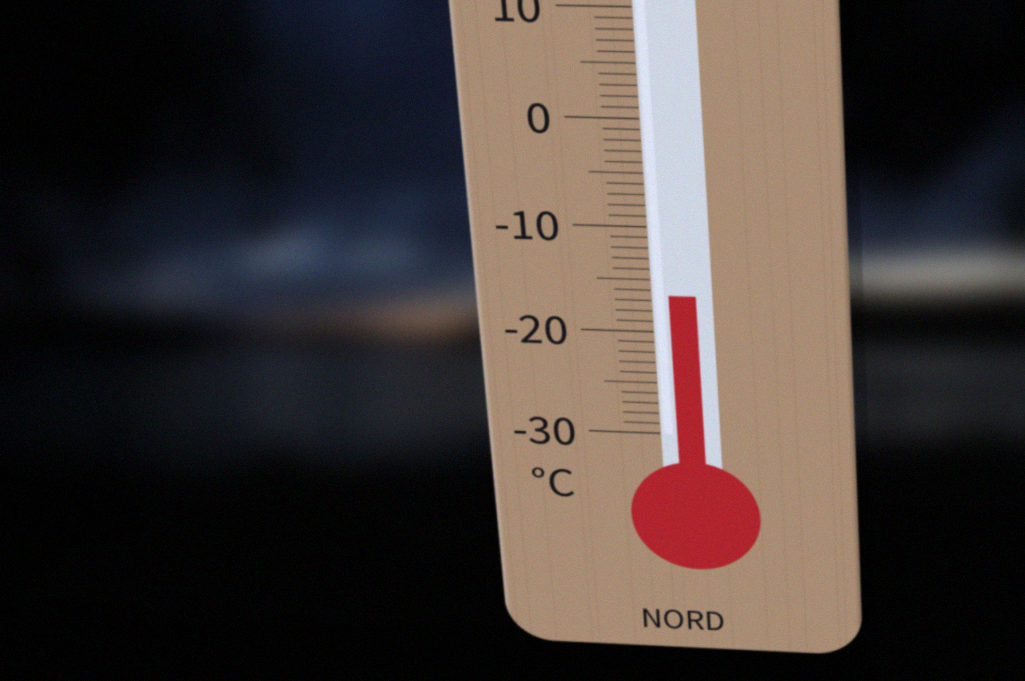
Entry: -16.5,°C
